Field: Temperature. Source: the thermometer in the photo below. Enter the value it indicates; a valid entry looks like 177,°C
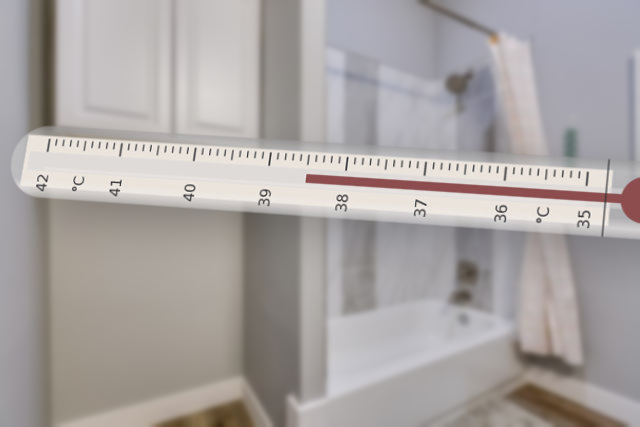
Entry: 38.5,°C
